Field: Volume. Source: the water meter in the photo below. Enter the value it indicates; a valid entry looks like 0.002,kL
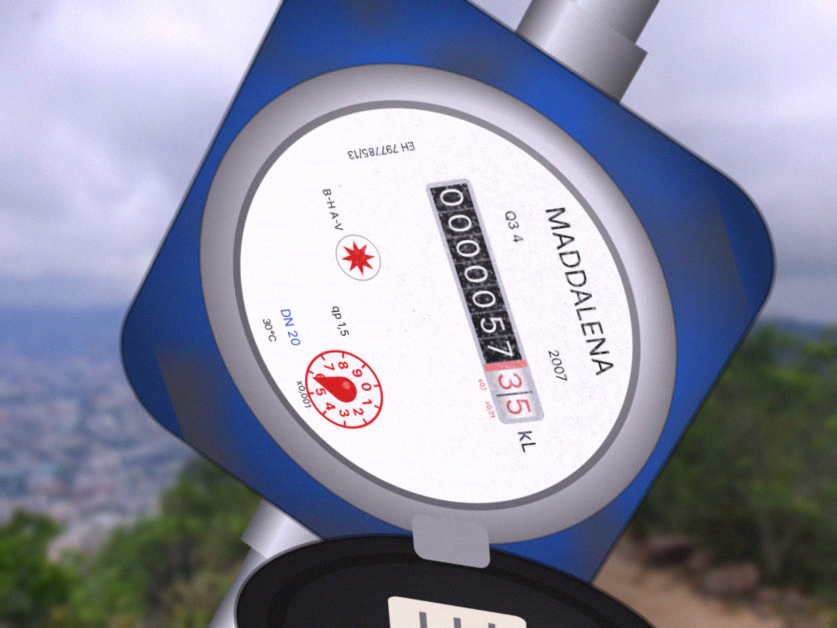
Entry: 57.355,kL
